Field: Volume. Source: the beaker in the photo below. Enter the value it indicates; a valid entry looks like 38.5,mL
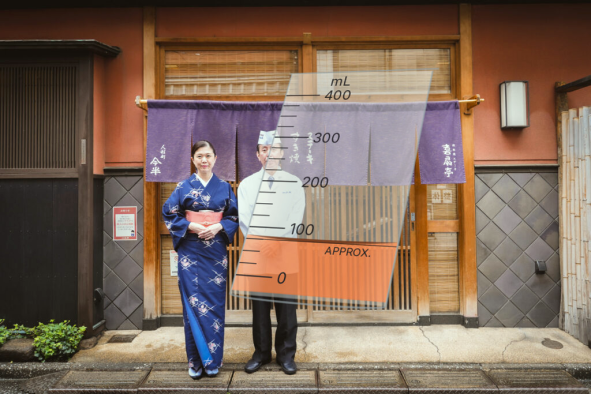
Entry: 75,mL
